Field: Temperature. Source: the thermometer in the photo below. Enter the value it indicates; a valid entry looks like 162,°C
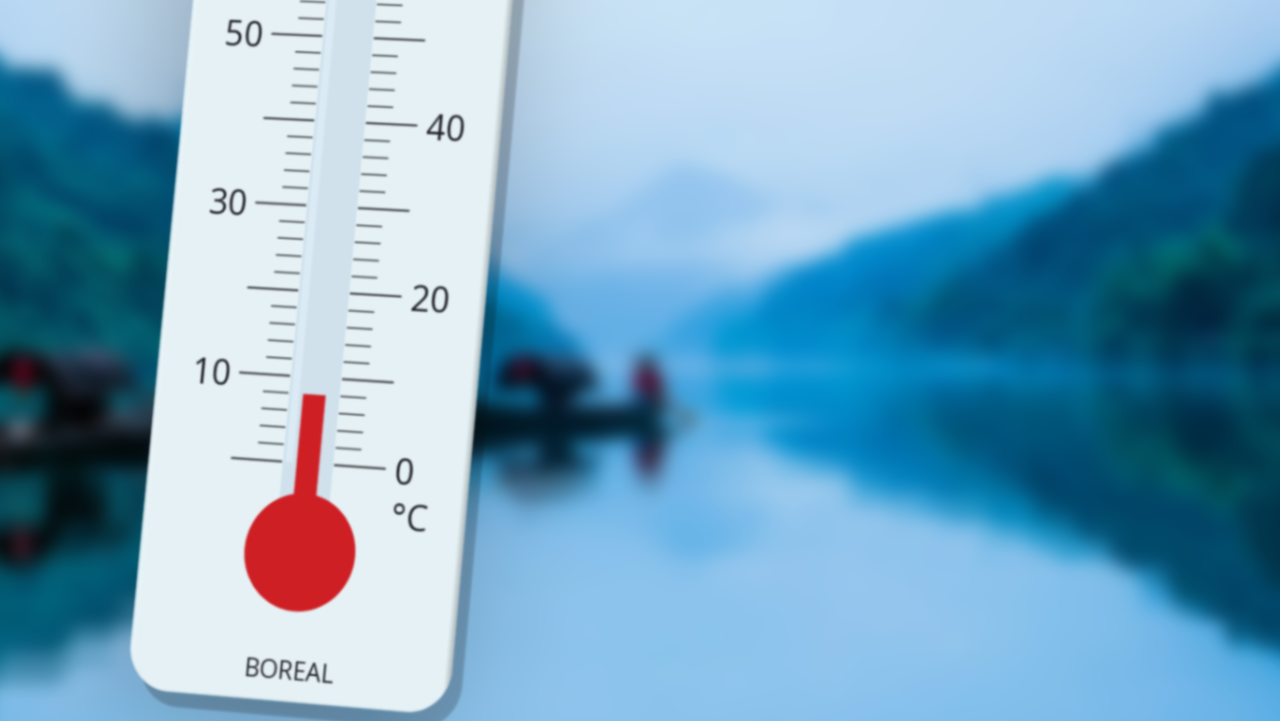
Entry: 8,°C
